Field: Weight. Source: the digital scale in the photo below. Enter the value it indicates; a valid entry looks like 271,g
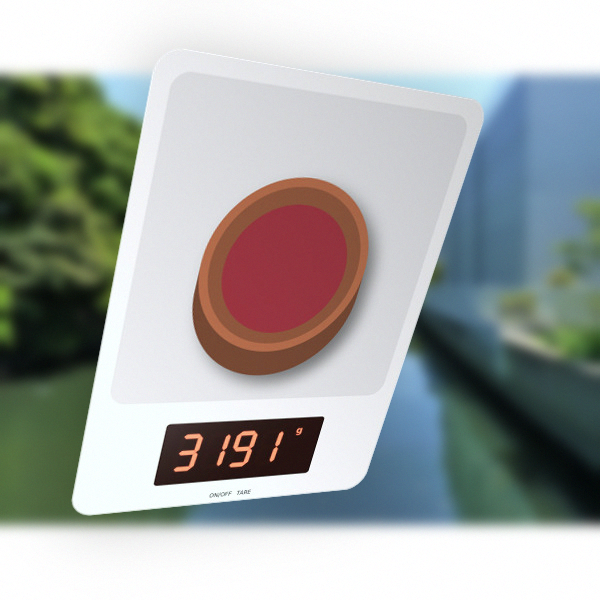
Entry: 3191,g
